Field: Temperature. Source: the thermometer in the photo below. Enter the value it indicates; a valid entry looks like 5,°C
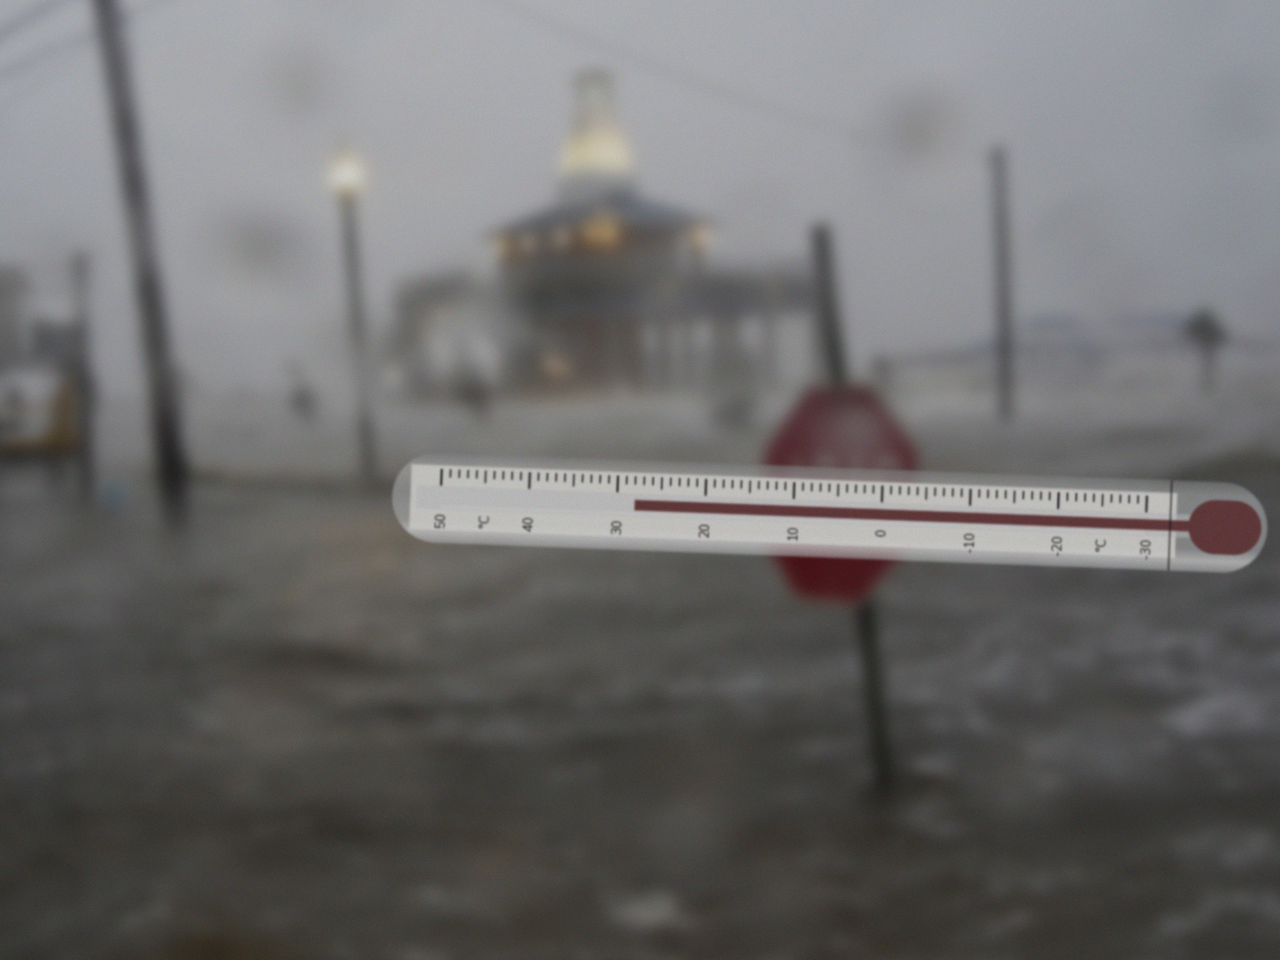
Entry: 28,°C
